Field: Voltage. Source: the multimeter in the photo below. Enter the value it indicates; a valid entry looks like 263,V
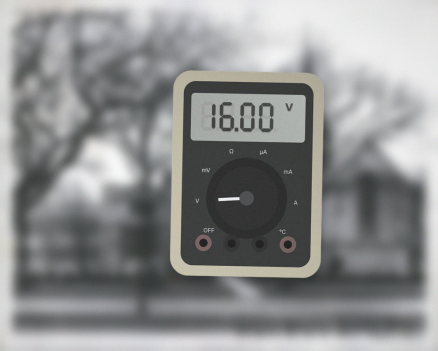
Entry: 16.00,V
